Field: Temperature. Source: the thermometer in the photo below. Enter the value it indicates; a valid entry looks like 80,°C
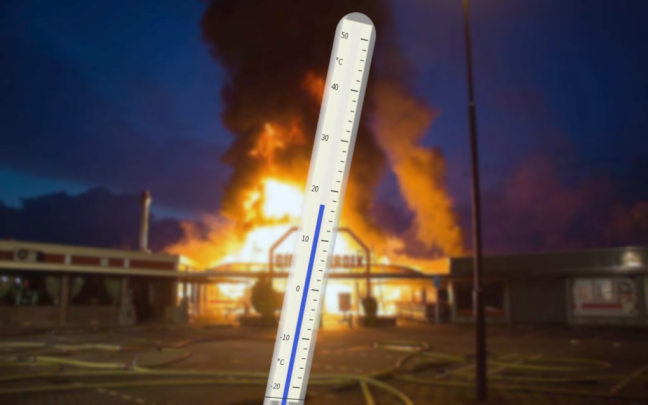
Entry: 17,°C
